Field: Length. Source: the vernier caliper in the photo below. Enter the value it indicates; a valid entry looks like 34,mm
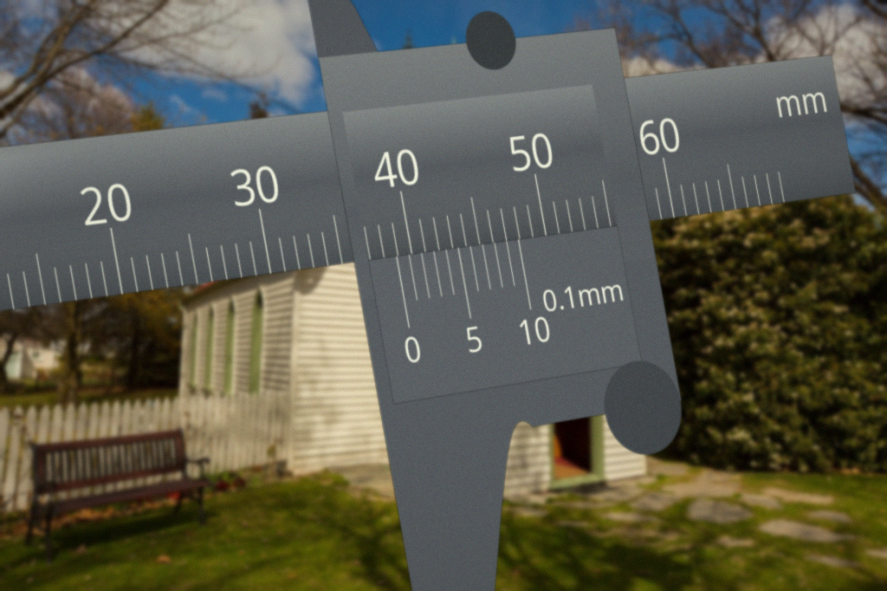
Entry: 38.9,mm
